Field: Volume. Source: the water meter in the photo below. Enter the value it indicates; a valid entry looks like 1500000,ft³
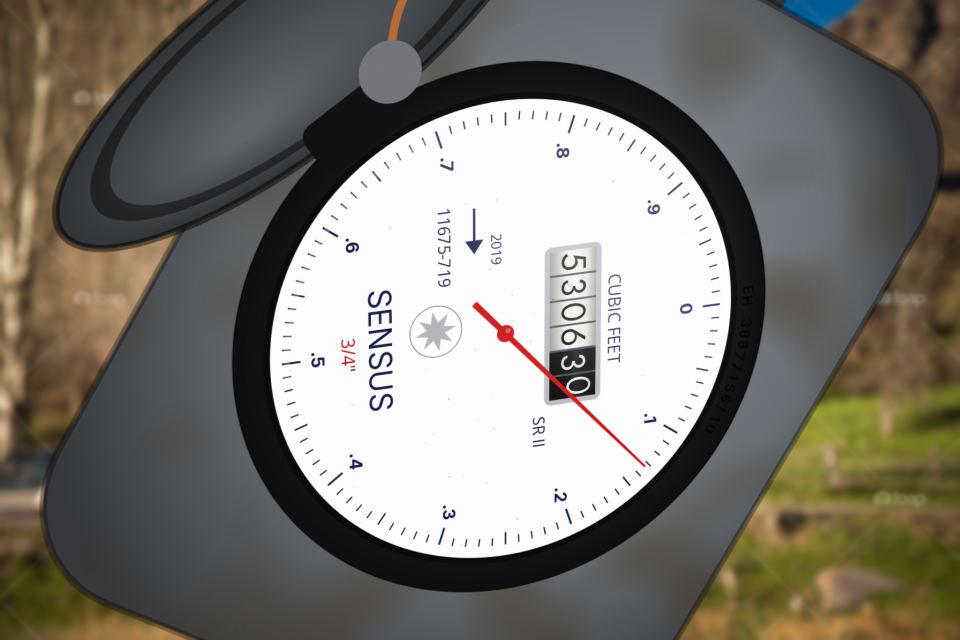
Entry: 530630.13,ft³
